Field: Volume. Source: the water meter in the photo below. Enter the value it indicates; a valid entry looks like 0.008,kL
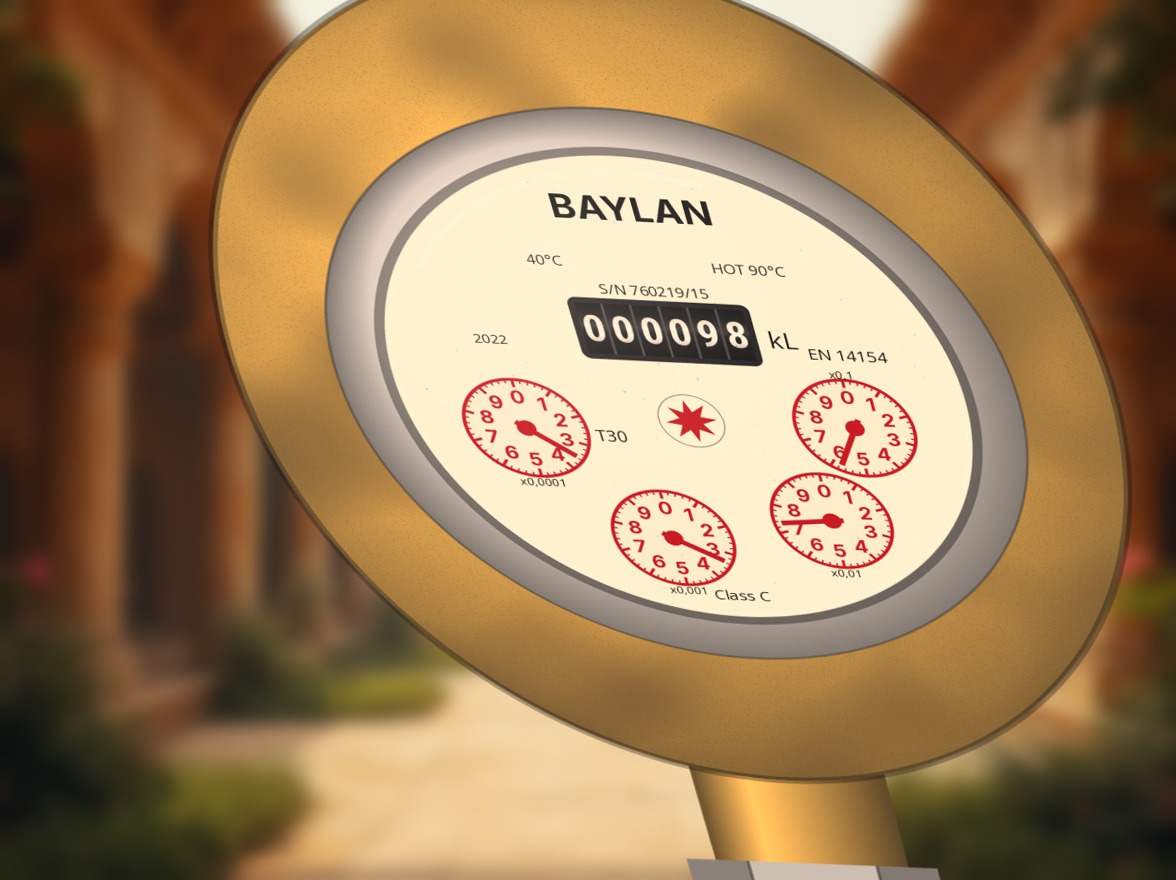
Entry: 98.5733,kL
